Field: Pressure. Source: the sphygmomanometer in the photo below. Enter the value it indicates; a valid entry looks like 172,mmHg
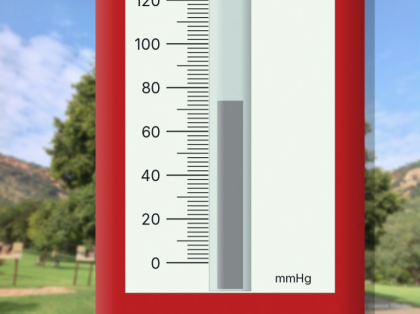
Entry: 74,mmHg
